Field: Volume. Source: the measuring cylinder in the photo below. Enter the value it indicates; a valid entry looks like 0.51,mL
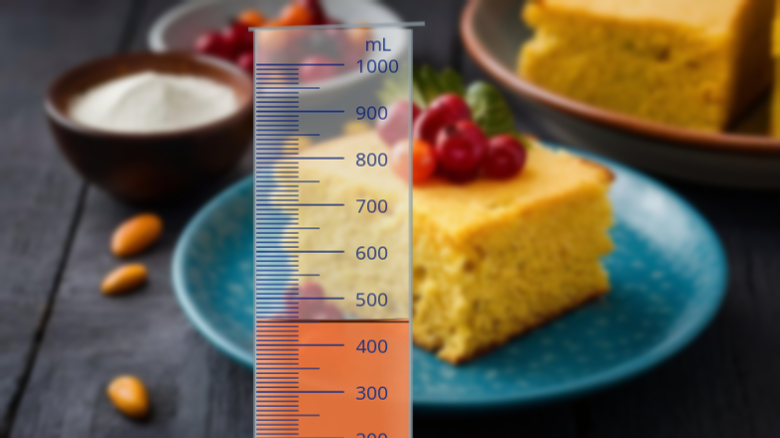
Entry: 450,mL
